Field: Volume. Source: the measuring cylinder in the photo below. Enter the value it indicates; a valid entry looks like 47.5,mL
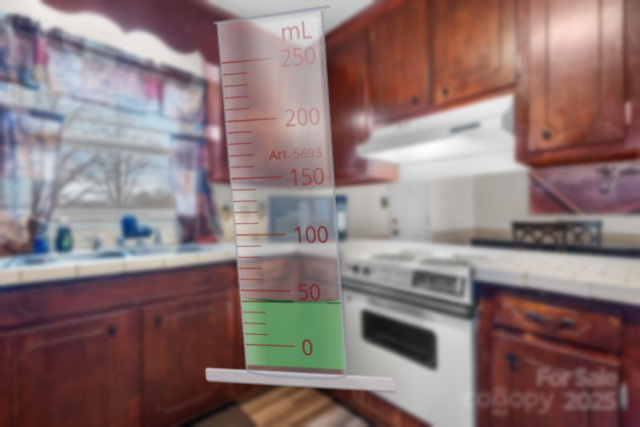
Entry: 40,mL
